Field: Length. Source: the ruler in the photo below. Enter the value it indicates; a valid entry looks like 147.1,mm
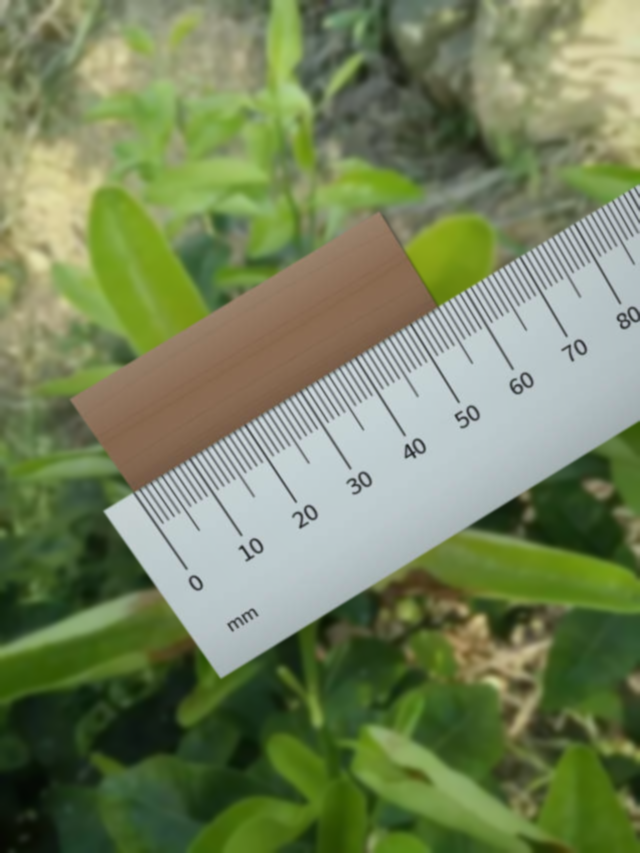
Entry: 55,mm
